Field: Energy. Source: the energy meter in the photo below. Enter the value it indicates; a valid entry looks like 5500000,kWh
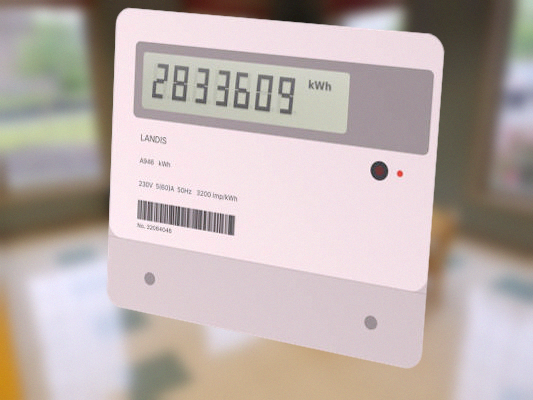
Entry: 2833609,kWh
